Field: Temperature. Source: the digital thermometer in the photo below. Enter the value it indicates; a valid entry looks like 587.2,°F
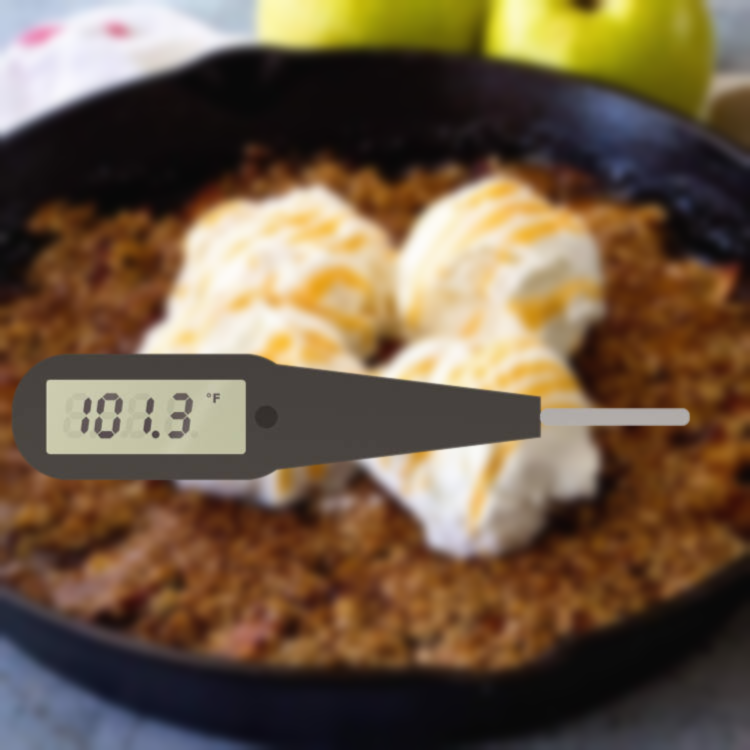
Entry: 101.3,°F
